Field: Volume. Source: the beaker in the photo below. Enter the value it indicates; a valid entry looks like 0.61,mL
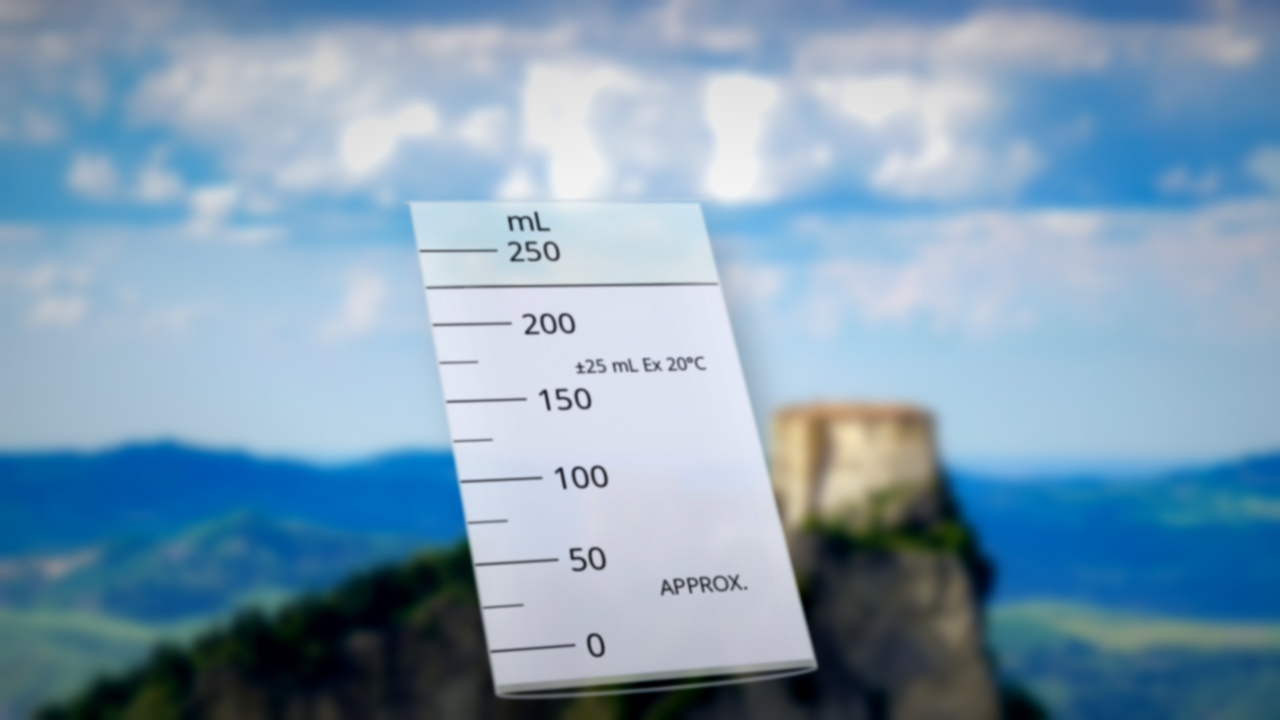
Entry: 225,mL
